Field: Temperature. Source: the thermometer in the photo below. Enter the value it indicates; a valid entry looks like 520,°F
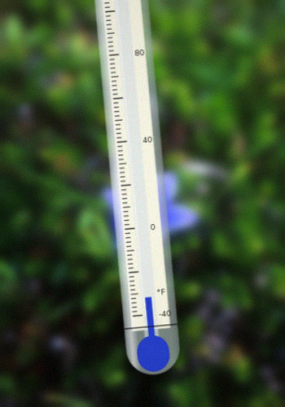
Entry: -32,°F
